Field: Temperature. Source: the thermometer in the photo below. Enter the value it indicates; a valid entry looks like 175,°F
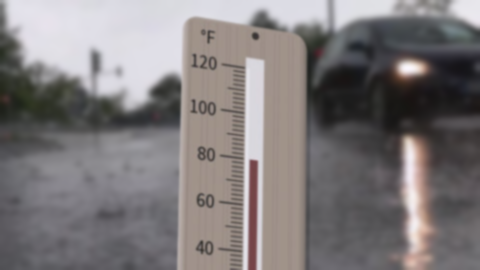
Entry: 80,°F
